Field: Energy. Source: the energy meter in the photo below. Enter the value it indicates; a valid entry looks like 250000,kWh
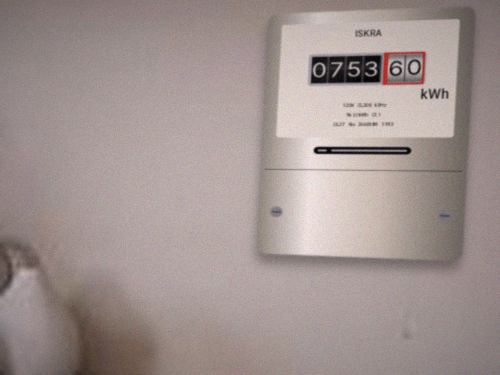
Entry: 753.60,kWh
